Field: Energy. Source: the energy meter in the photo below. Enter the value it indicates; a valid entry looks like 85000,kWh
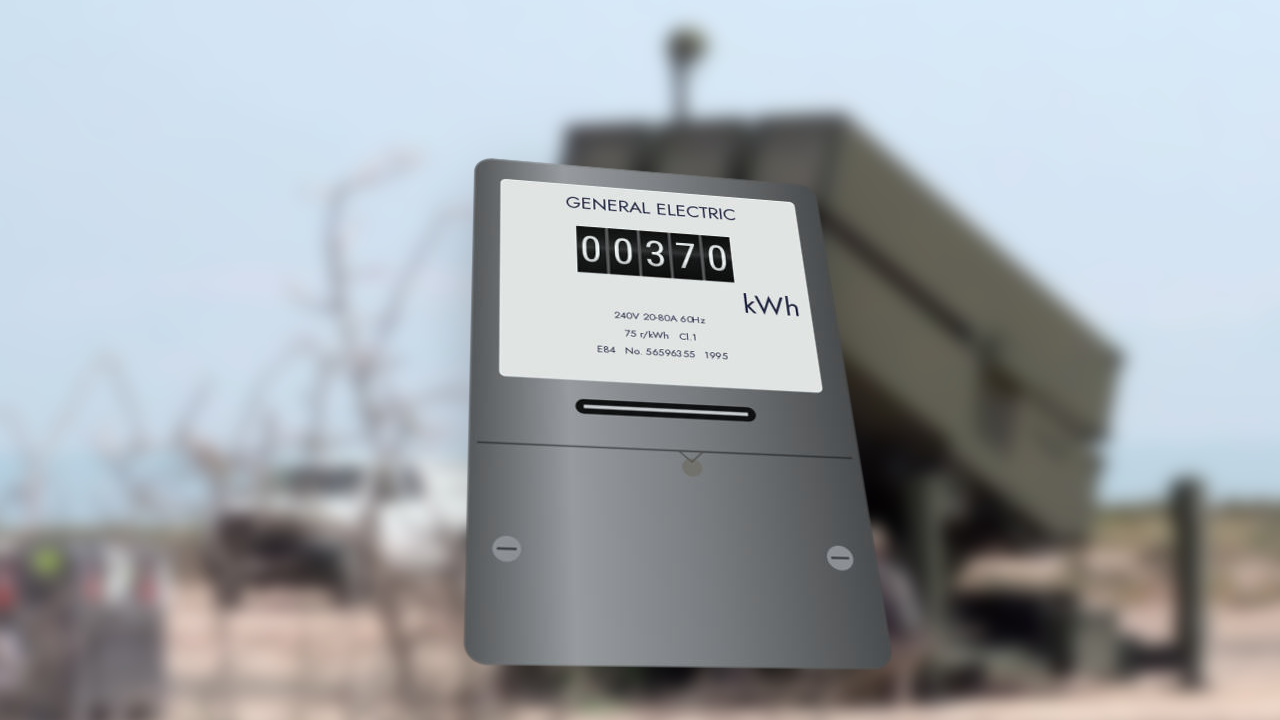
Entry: 370,kWh
